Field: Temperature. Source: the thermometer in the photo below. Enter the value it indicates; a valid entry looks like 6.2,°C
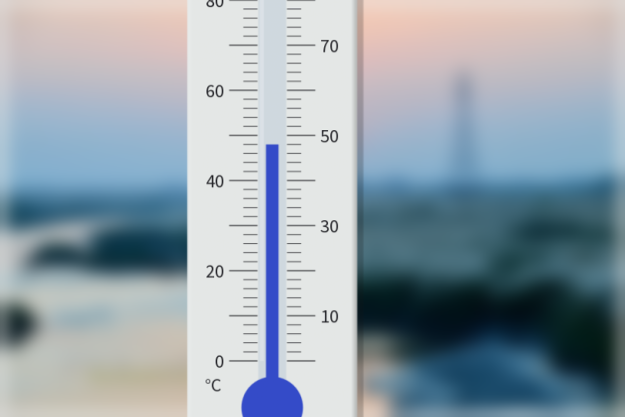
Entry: 48,°C
